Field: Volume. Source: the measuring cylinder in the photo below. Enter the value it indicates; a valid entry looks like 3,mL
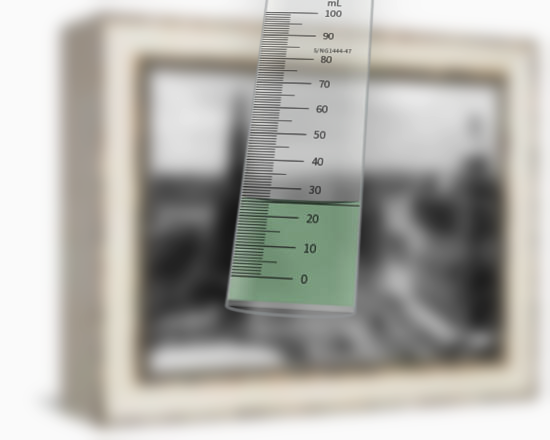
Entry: 25,mL
